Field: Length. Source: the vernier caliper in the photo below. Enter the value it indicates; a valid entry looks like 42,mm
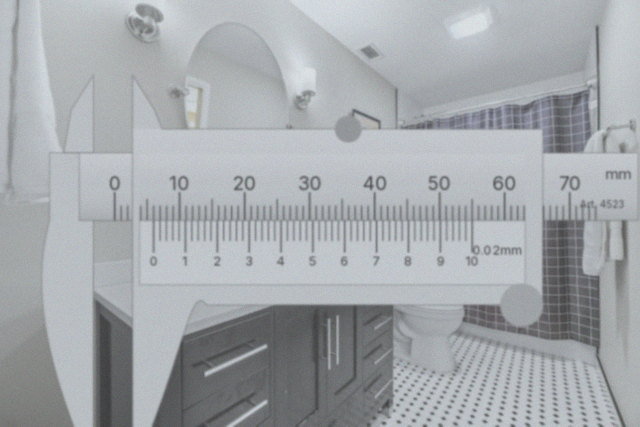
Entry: 6.0,mm
